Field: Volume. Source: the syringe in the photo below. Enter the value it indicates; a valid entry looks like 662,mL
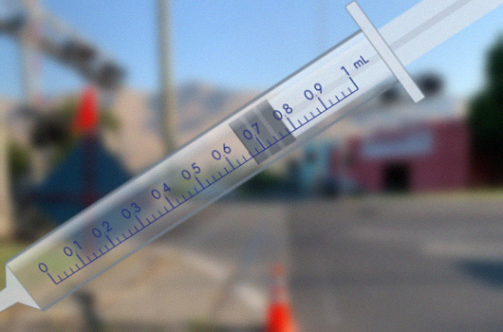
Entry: 0.66,mL
